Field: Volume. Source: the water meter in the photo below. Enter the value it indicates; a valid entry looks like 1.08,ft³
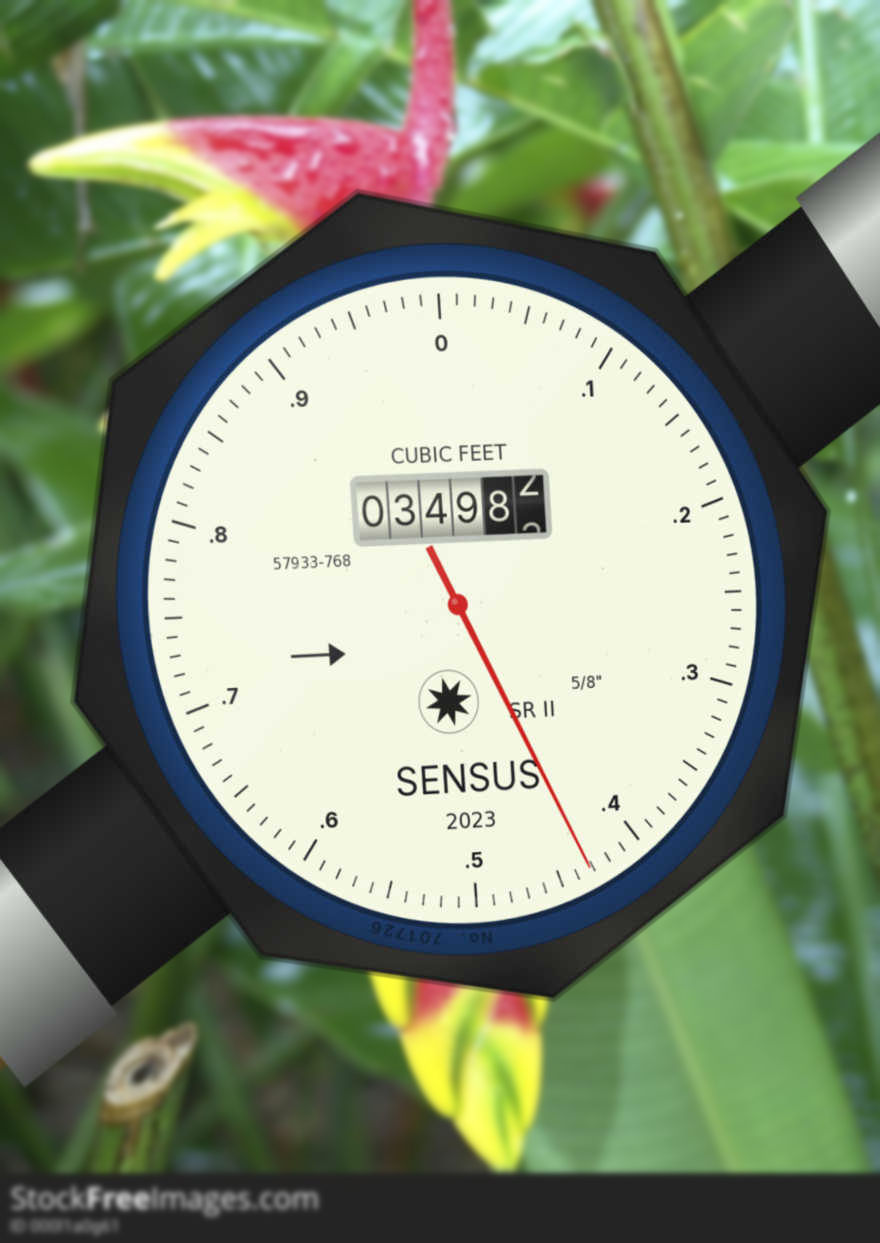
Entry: 34982.43,ft³
